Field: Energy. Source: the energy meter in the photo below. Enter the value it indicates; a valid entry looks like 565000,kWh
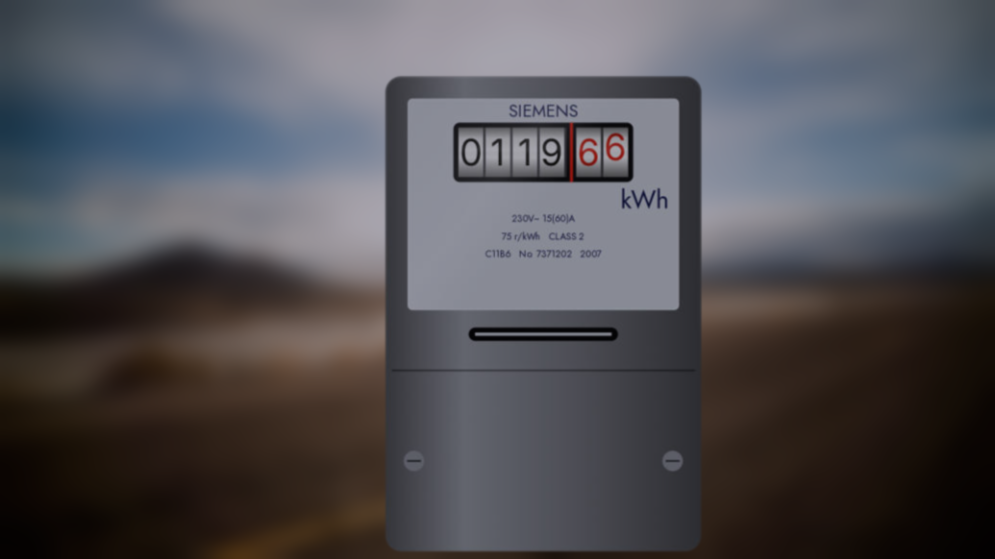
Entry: 119.66,kWh
